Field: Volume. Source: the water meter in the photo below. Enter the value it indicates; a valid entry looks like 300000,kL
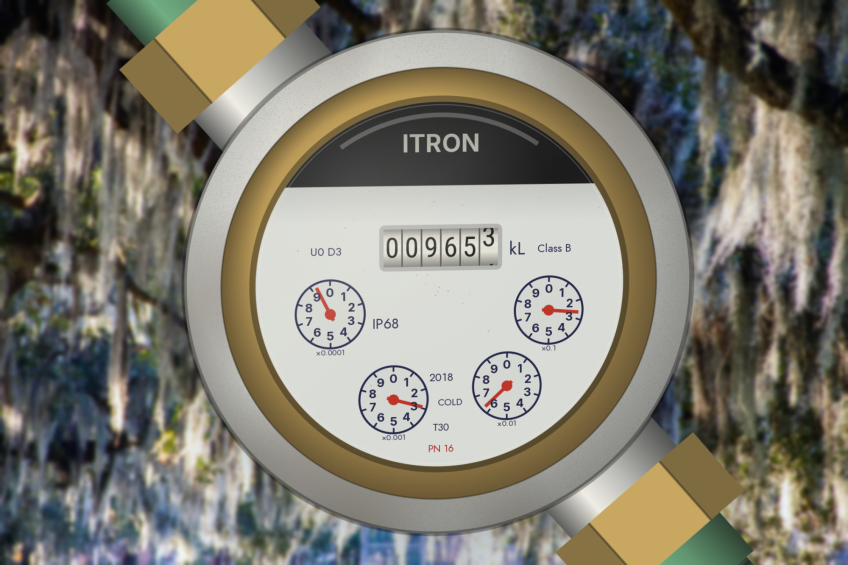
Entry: 9653.2629,kL
